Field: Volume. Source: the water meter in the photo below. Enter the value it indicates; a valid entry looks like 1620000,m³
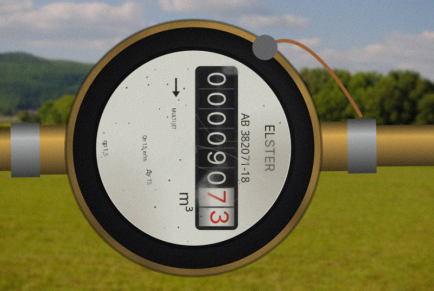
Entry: 90.73,m³
